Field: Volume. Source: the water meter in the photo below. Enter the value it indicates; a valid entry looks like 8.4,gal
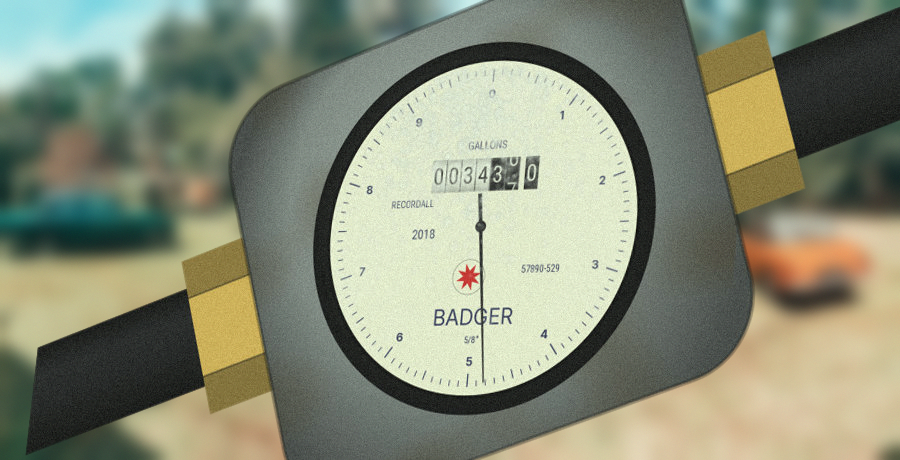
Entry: 34364.8,gal
